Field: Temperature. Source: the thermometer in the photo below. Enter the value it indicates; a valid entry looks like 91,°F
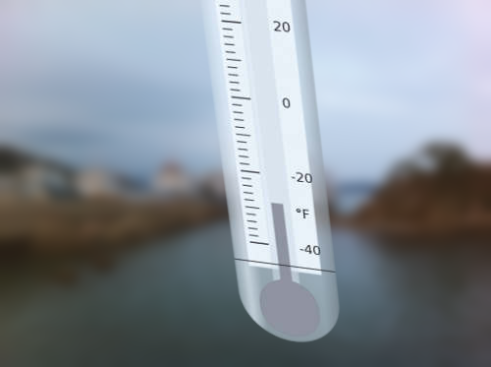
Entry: -28,°F
